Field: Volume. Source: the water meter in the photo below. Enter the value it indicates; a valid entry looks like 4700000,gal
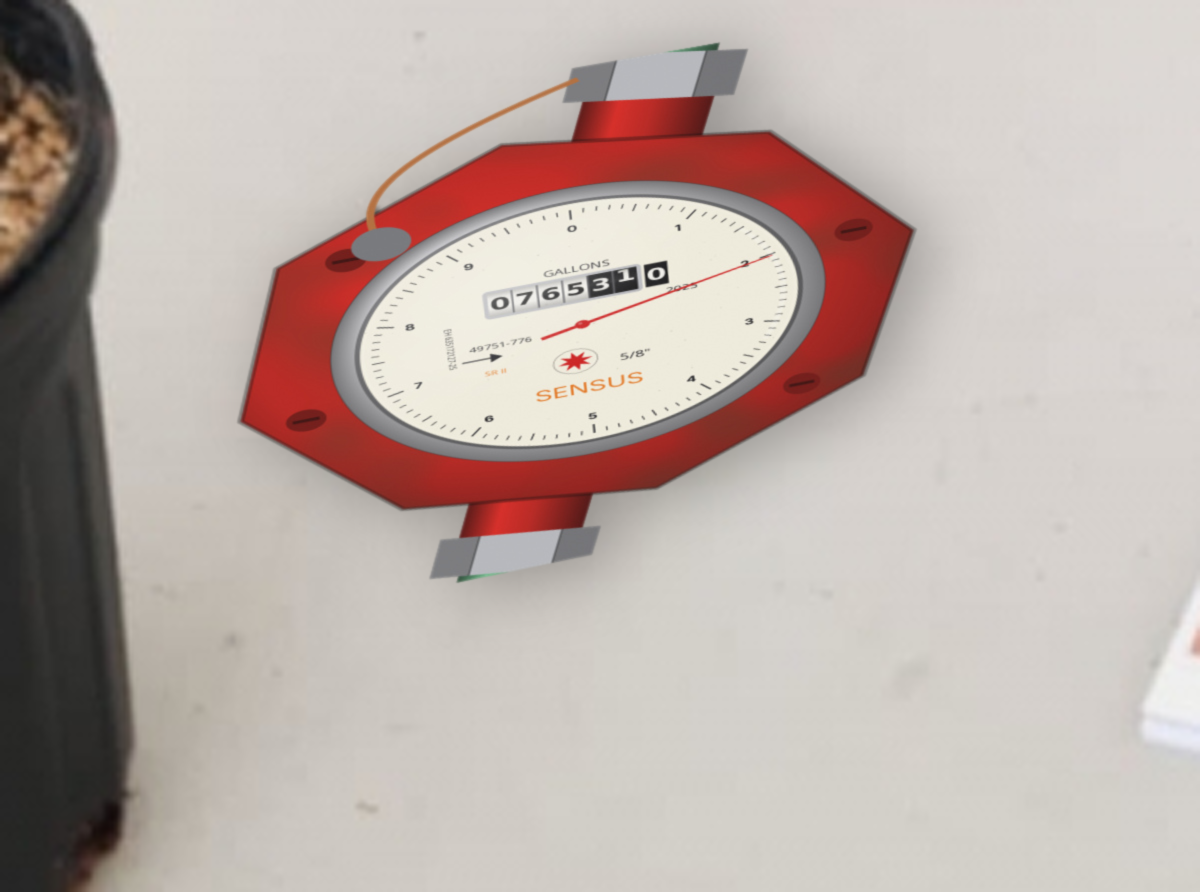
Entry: 765312.0,gal
